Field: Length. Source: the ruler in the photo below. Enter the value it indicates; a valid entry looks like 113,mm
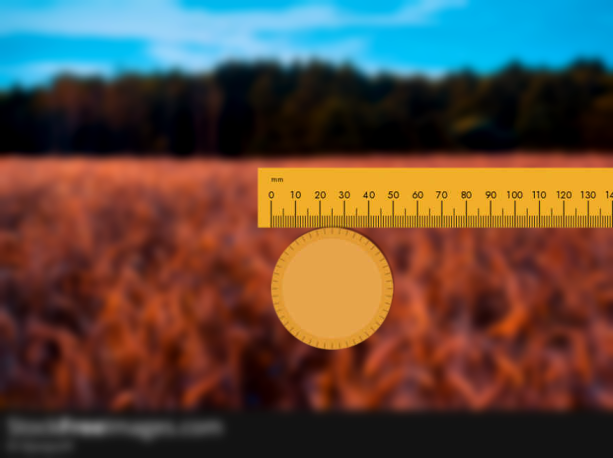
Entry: 50,mm
